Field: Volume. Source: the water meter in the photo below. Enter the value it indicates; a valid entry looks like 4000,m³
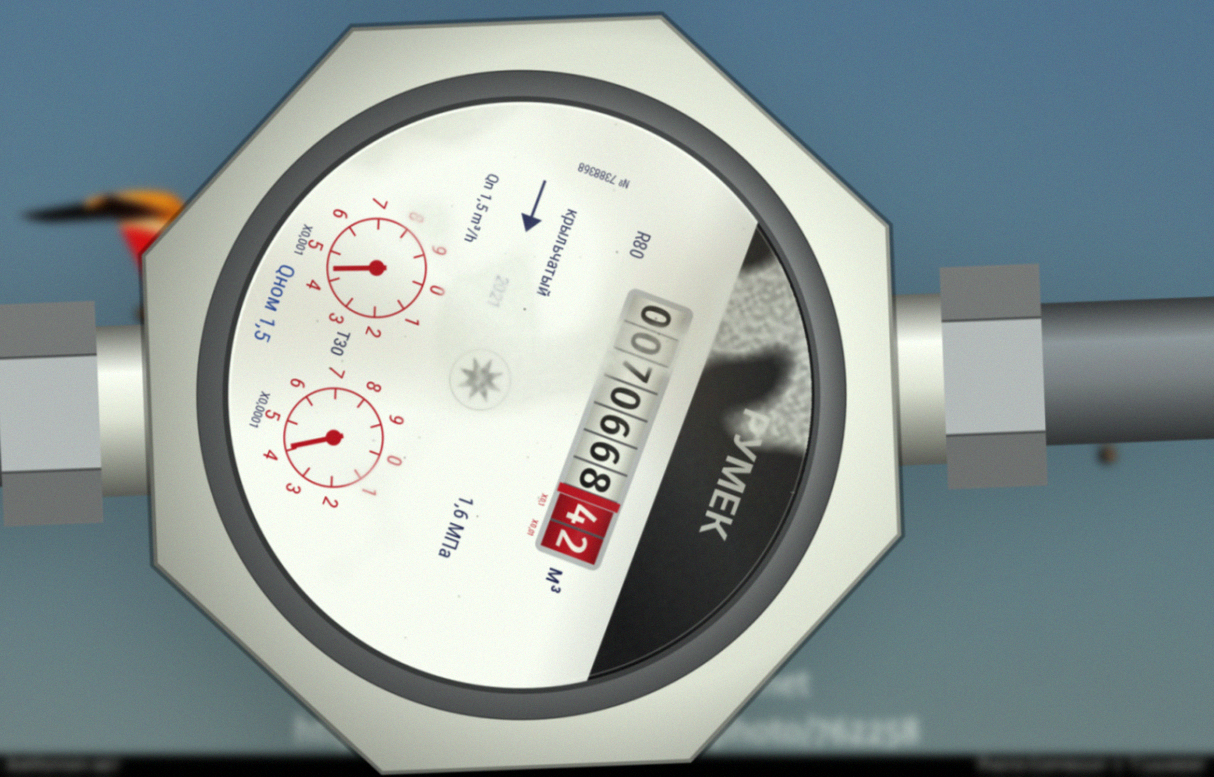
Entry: 70668.4244,m³
